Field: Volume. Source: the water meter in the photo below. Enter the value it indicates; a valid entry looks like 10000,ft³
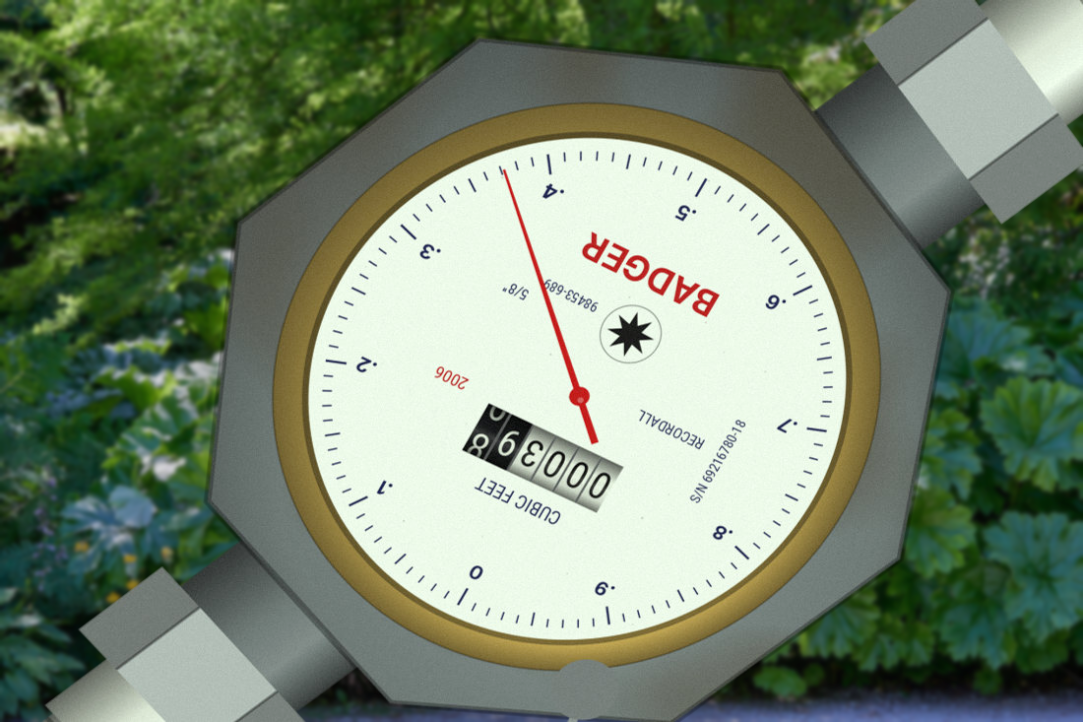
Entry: 398.37,ft³
